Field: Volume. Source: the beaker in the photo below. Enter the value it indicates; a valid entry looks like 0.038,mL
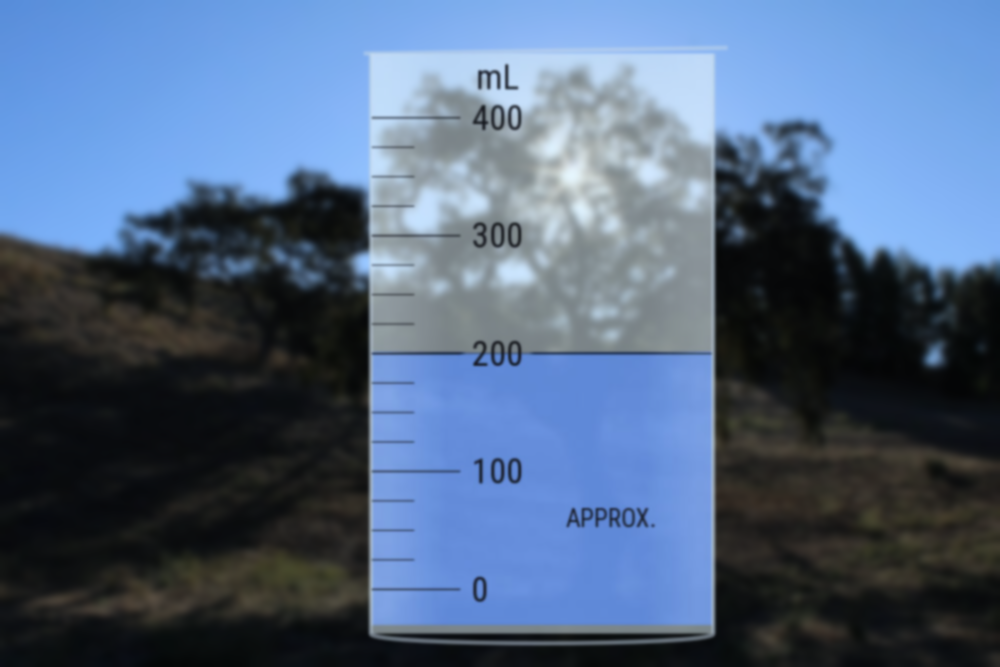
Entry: 200,mL
